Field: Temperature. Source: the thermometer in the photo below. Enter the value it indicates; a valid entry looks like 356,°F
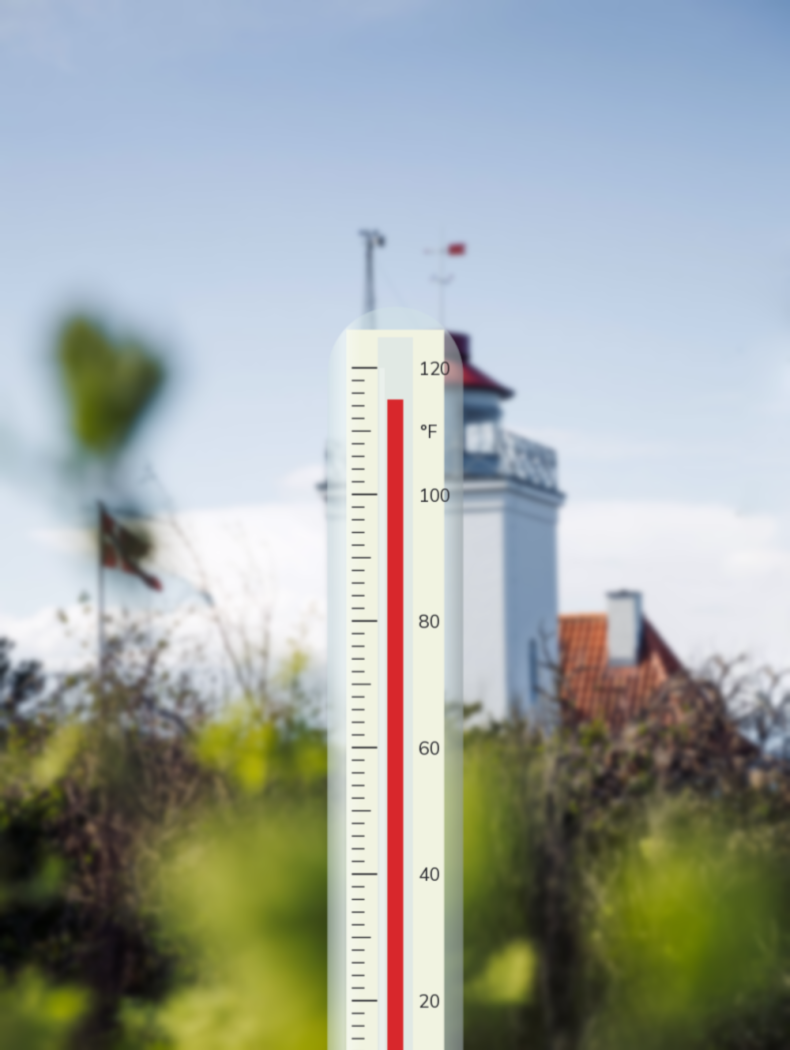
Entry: 115,°F
